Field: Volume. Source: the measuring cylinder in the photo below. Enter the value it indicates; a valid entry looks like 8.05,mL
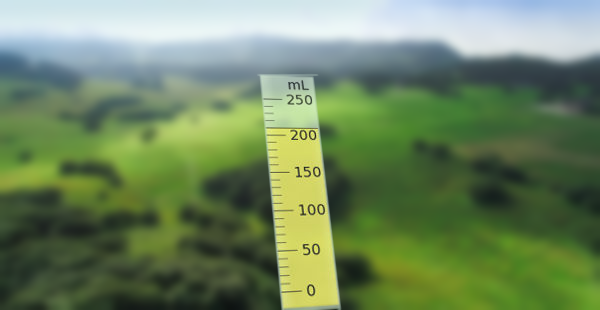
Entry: 210,mL
